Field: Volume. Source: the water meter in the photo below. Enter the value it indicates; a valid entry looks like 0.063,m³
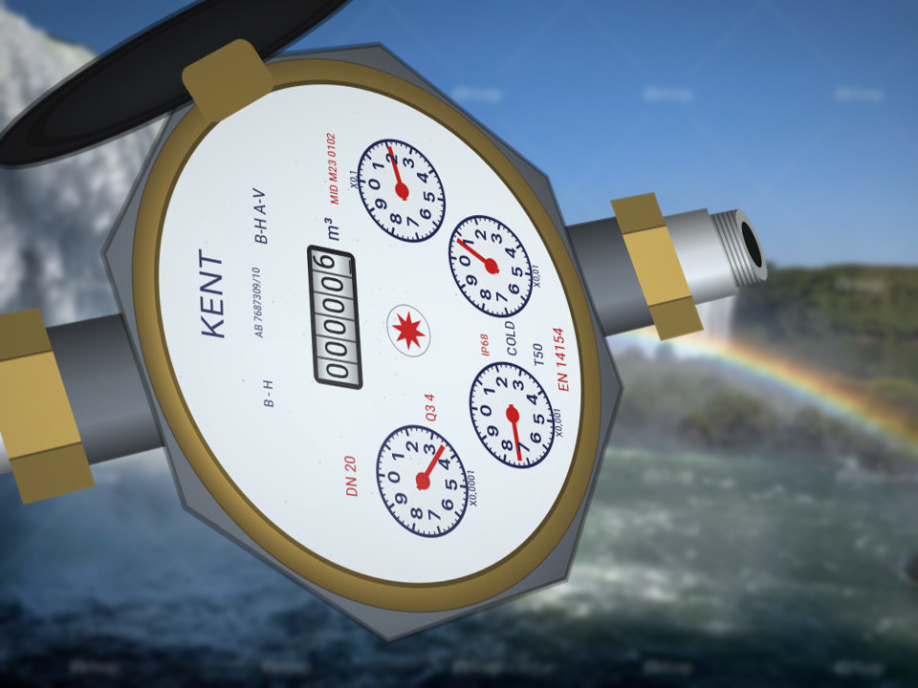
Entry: 6.2073,m³
